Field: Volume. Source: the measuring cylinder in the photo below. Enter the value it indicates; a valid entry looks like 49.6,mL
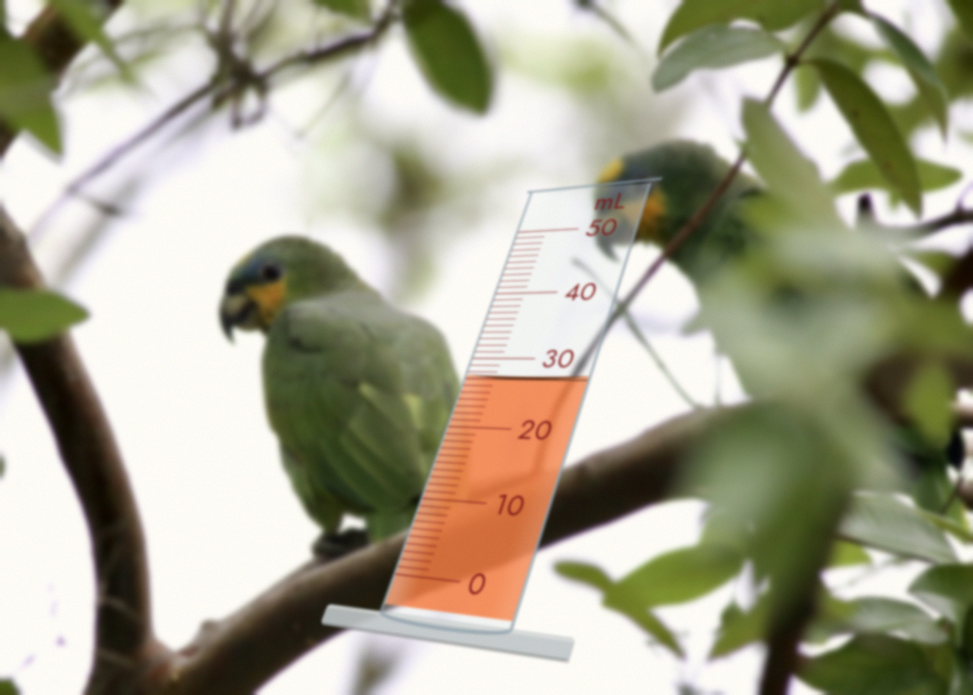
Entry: 27,mL
